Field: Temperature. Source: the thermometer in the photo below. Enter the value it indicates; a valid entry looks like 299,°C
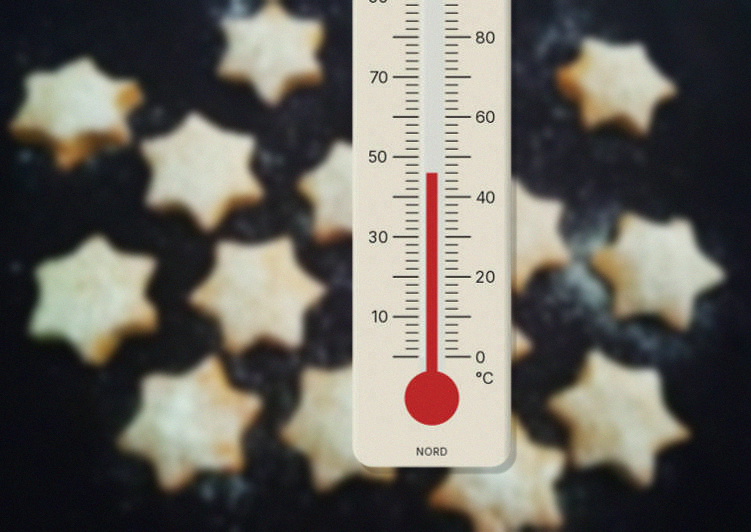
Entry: 46,°C
